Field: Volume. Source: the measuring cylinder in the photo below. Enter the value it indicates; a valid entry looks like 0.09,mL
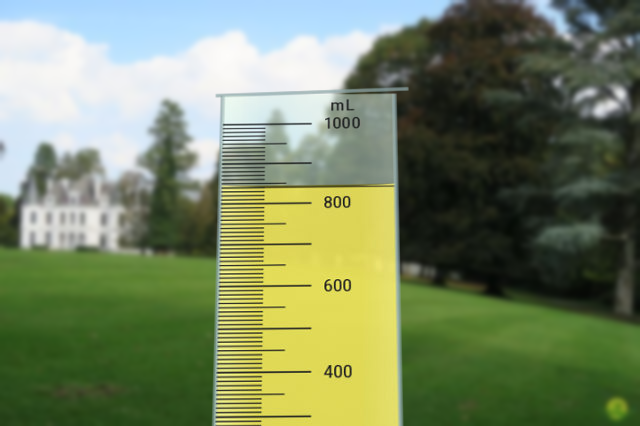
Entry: 840,mL
